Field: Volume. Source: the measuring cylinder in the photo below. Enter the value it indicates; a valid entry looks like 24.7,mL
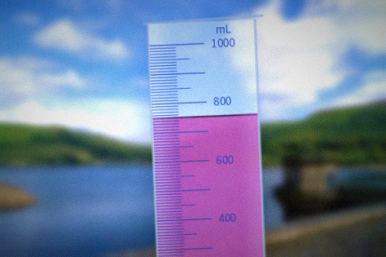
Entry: 750,mL
